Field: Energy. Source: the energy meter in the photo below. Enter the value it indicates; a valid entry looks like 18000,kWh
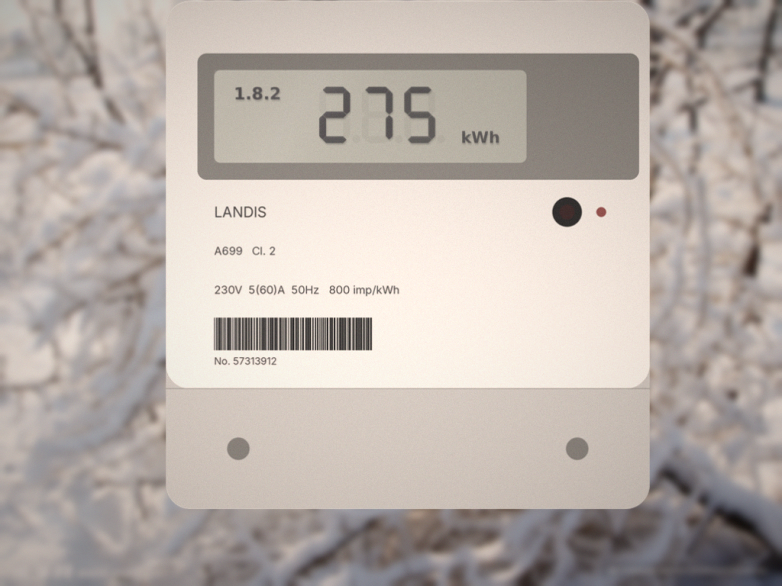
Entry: 275,kWh
